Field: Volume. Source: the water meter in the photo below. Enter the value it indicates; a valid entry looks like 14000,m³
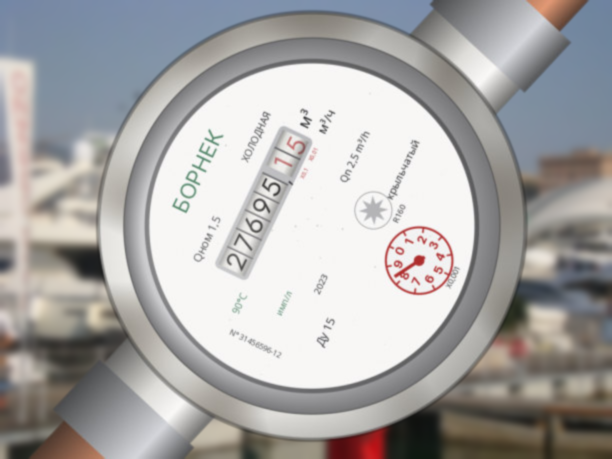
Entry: 27695.148,m³
